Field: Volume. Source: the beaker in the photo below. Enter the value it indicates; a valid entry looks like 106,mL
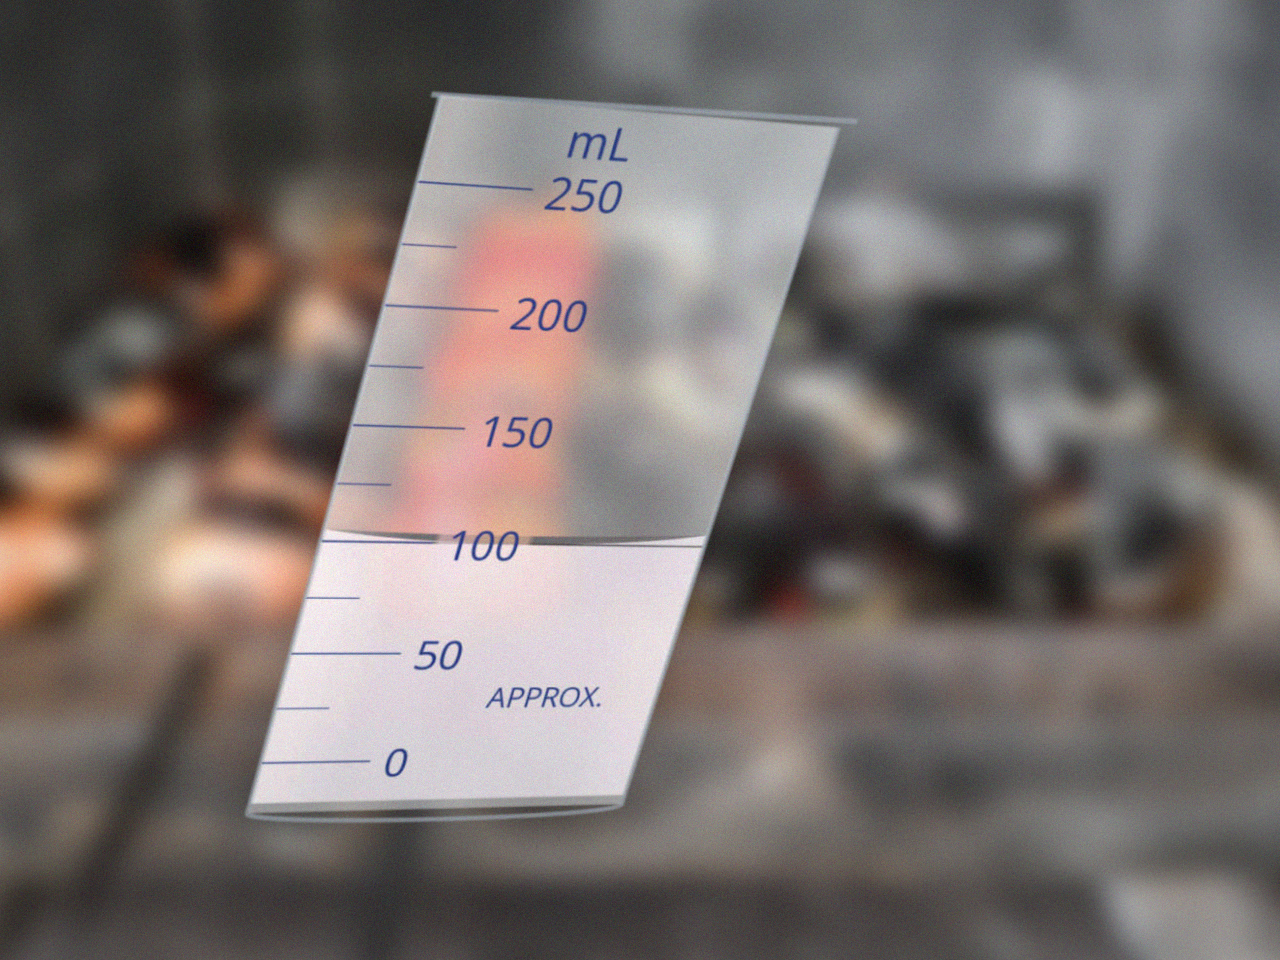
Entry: 100,mL
